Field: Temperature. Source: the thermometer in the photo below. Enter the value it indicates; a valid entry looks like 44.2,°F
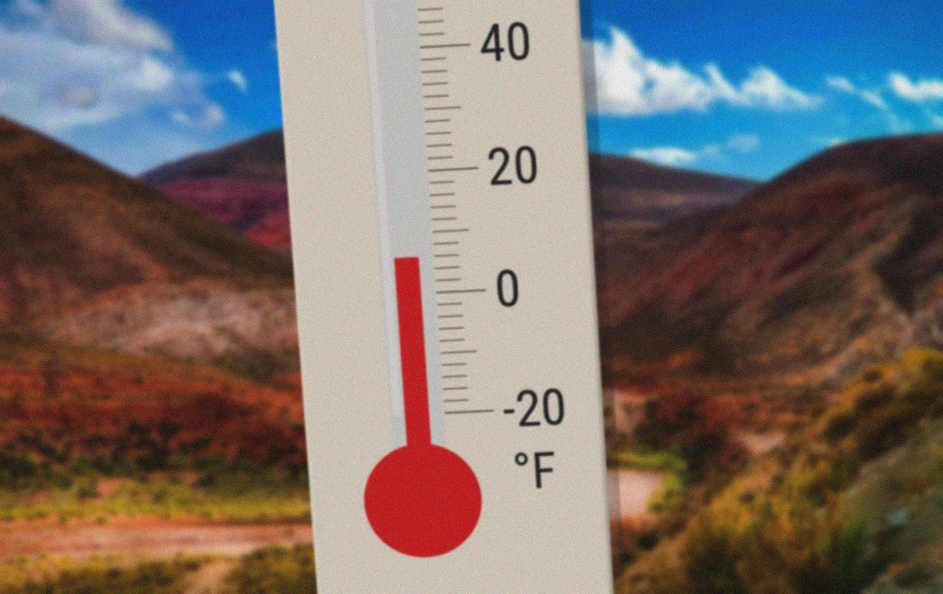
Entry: 6,°F
